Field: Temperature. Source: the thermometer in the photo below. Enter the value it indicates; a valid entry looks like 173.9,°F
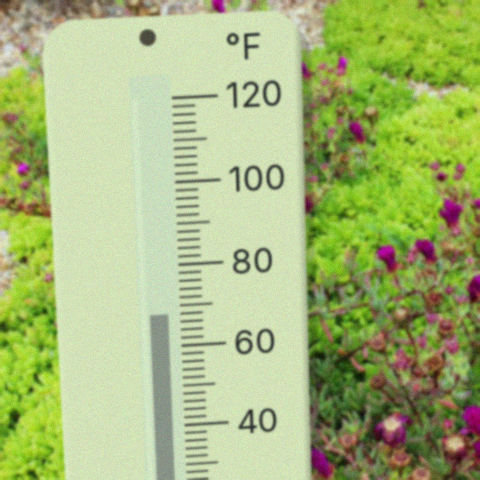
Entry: 68,°F
